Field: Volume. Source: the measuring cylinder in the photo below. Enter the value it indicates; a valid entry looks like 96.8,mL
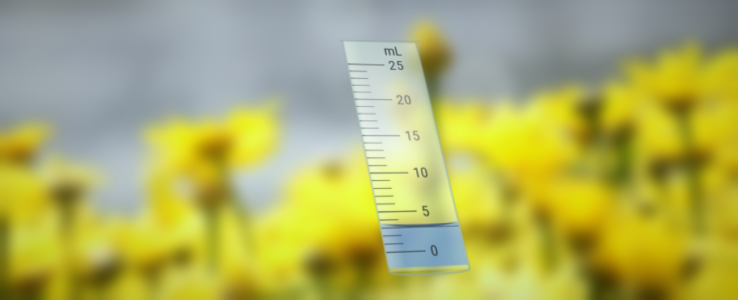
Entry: 3,mL
